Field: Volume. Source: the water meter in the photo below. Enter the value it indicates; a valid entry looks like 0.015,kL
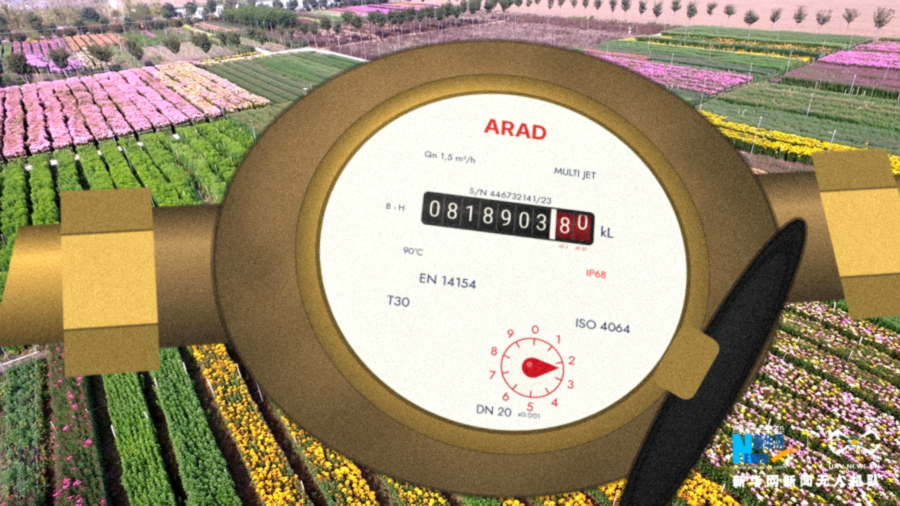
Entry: 818903.802,kL
